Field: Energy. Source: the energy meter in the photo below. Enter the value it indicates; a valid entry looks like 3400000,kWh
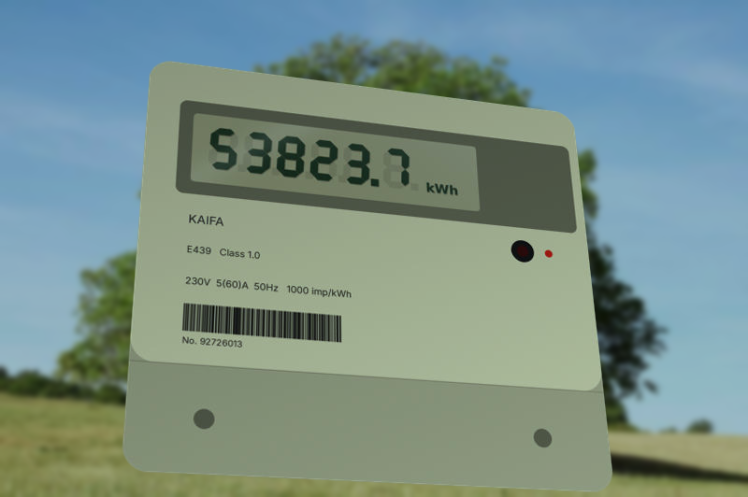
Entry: 53823.7,kWh
